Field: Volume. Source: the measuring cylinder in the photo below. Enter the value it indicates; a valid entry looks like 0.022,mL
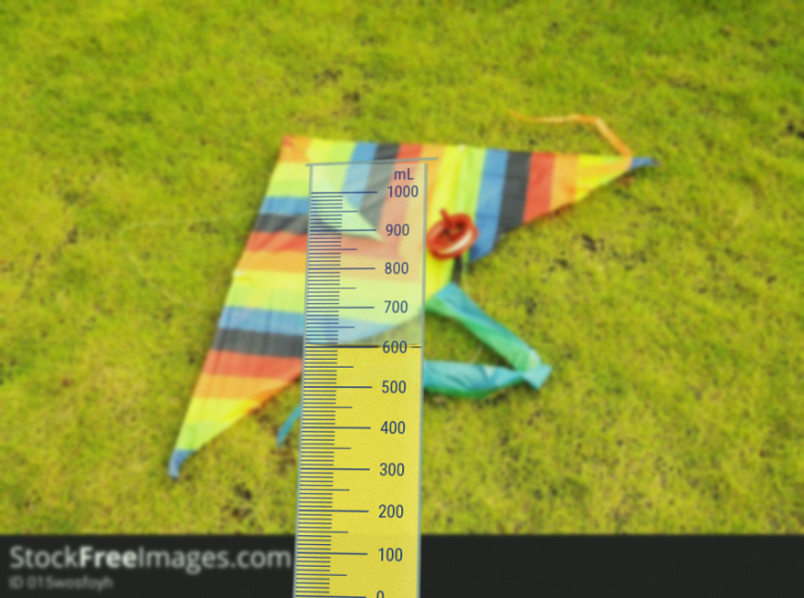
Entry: 600,mL
